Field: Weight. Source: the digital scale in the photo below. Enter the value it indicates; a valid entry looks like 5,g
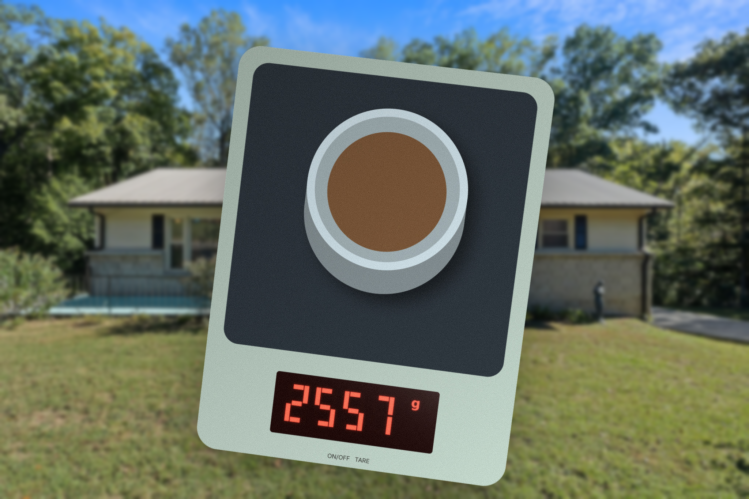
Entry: 2557,g
